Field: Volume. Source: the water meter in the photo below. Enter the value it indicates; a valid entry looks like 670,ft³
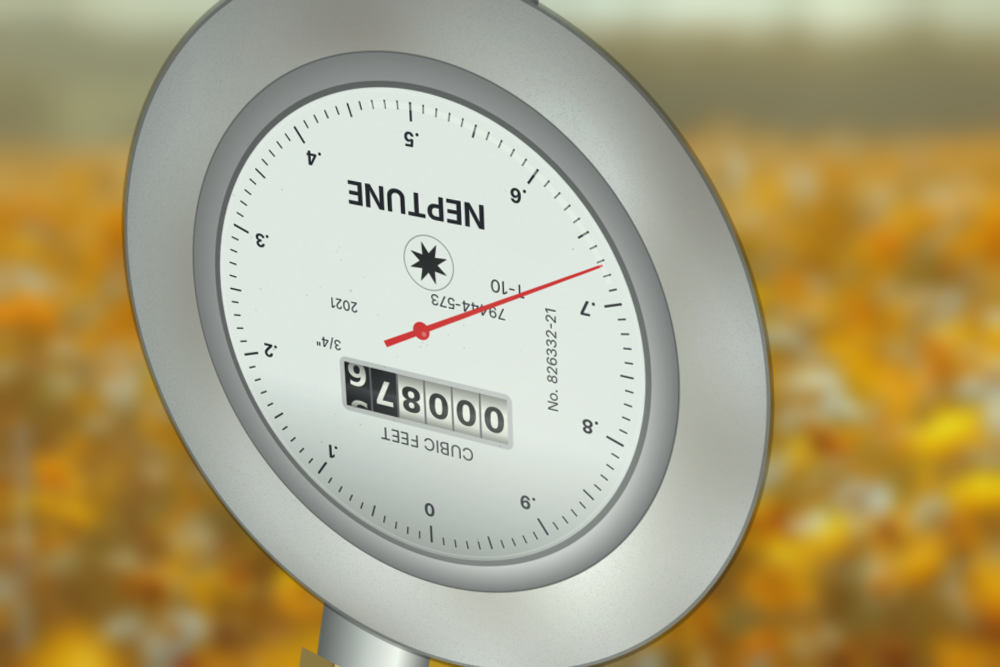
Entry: 875.67,ft³
